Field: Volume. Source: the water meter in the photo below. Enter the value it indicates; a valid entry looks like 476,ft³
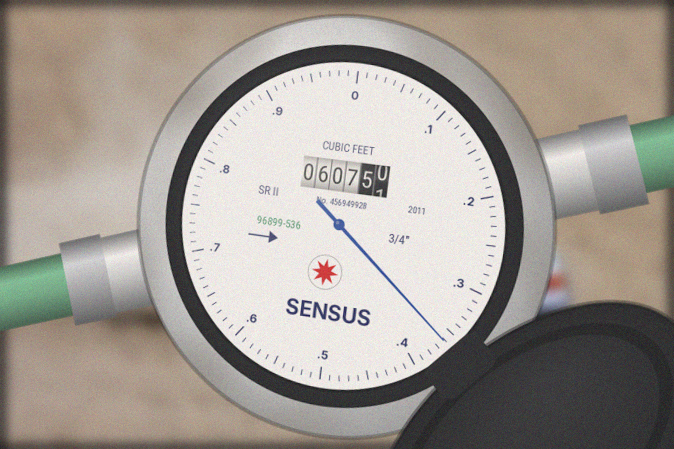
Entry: 60750.36,ft³
